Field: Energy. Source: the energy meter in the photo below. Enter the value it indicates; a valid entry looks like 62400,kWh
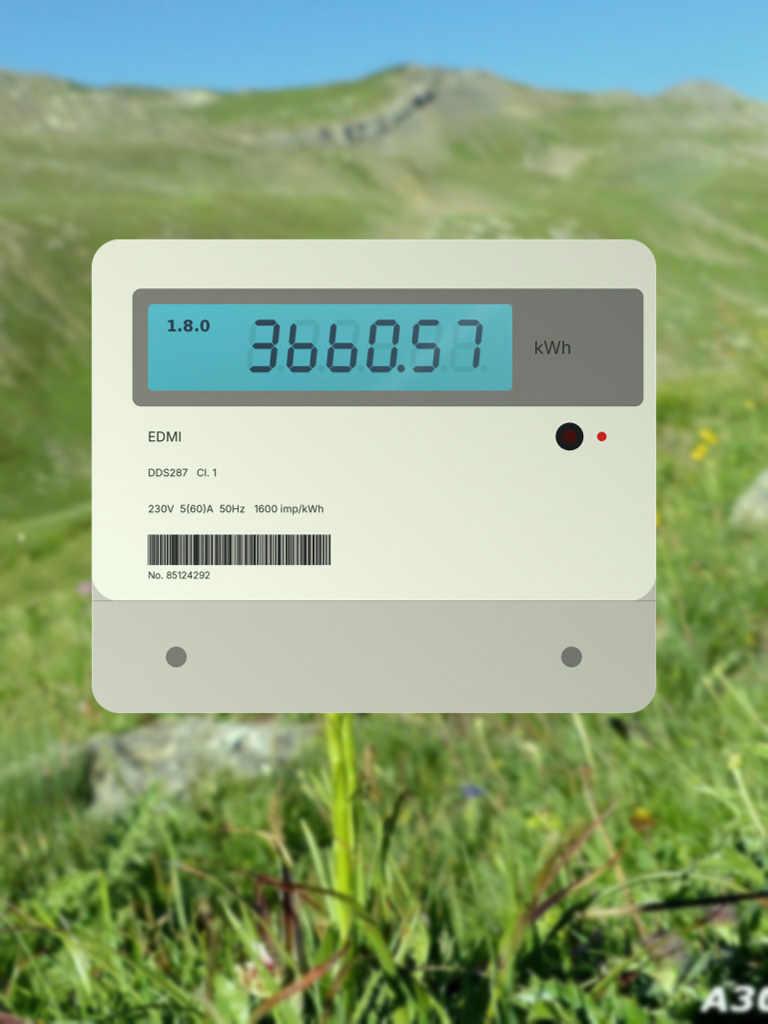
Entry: 3660.57,kWh
